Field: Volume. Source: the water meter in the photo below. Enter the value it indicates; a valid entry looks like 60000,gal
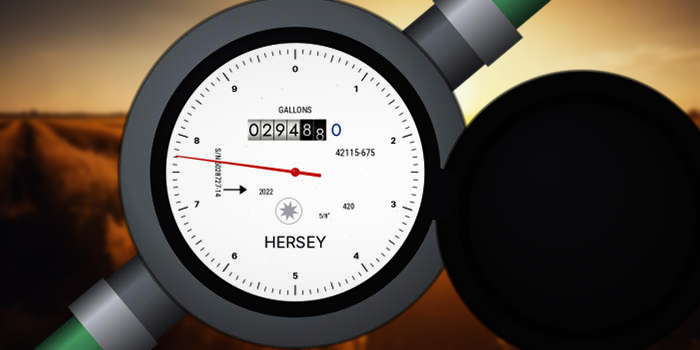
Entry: 294877.7,gal
